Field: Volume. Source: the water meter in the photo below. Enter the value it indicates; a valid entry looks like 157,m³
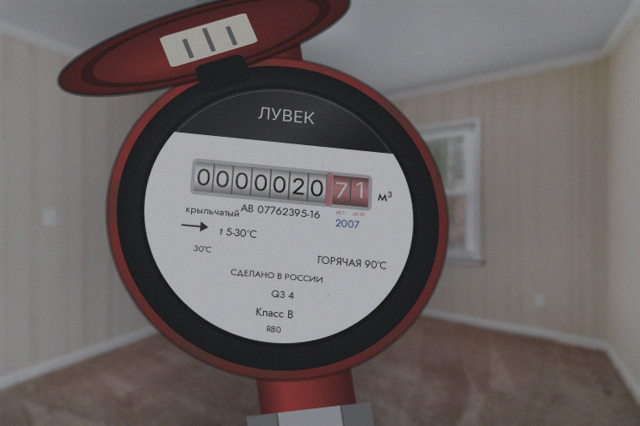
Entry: 20.71,m³
